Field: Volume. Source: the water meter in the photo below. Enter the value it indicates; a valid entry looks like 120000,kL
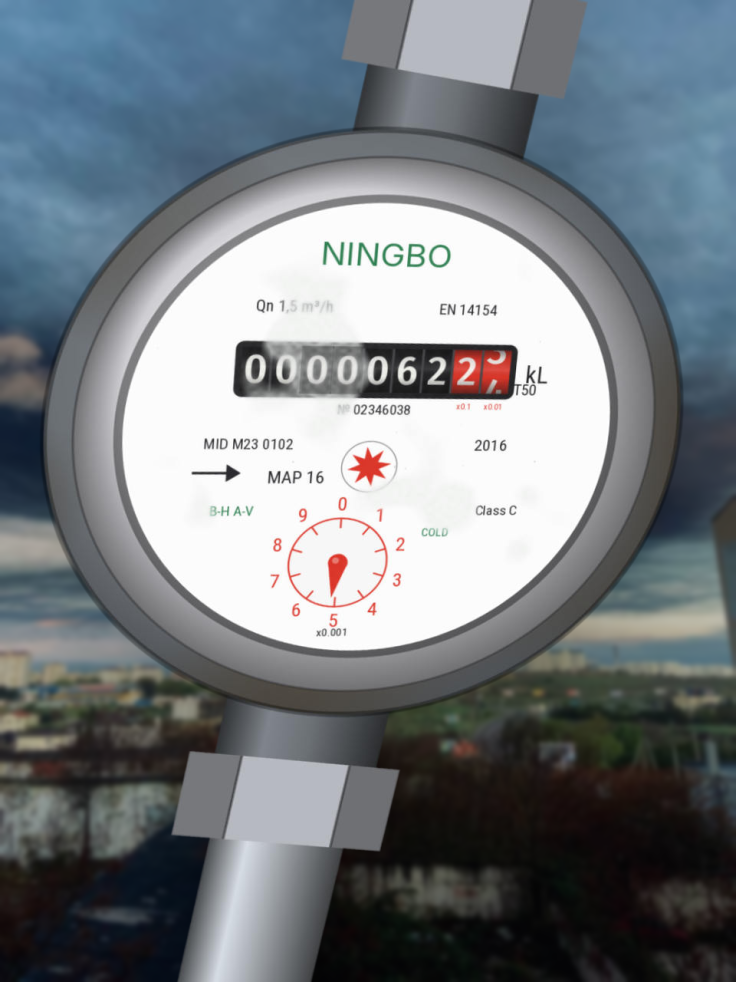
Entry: 62.235,kL
